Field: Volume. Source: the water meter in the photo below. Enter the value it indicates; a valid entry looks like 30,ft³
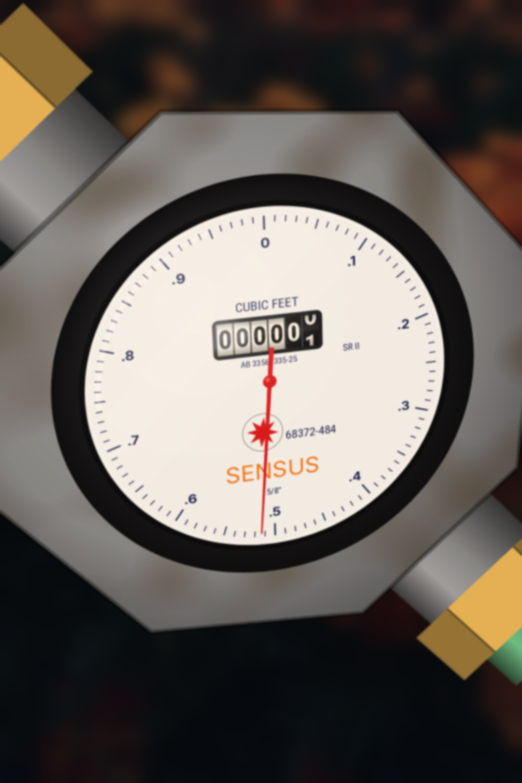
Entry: 0.51,ft³
